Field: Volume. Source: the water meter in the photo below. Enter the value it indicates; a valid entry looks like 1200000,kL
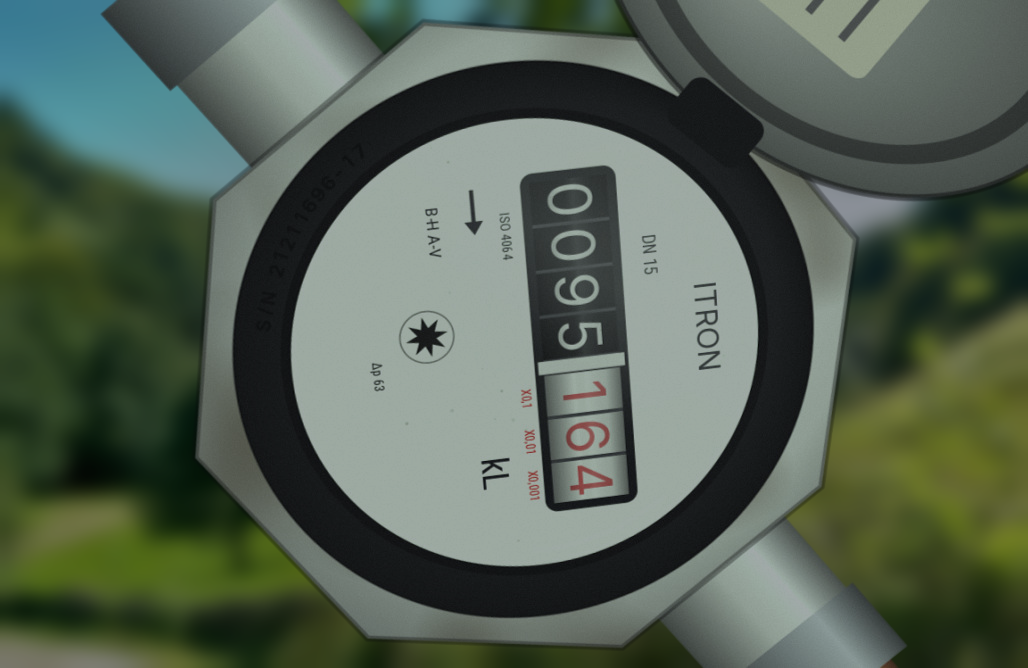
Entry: 95.164,kL
